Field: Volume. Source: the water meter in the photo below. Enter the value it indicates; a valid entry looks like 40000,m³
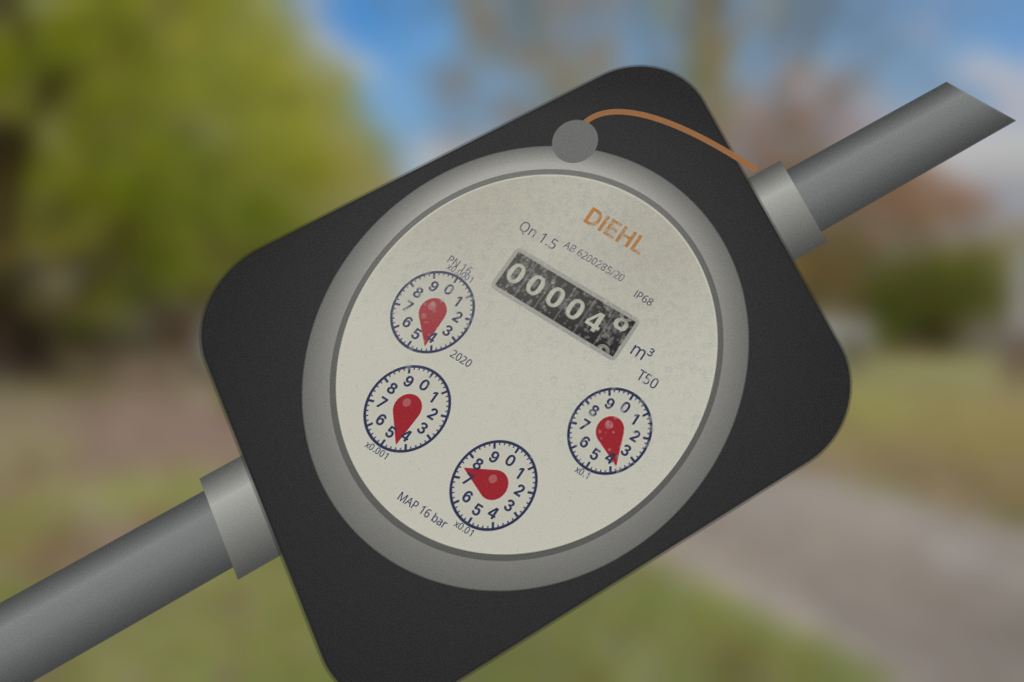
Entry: 48.3744,m³
